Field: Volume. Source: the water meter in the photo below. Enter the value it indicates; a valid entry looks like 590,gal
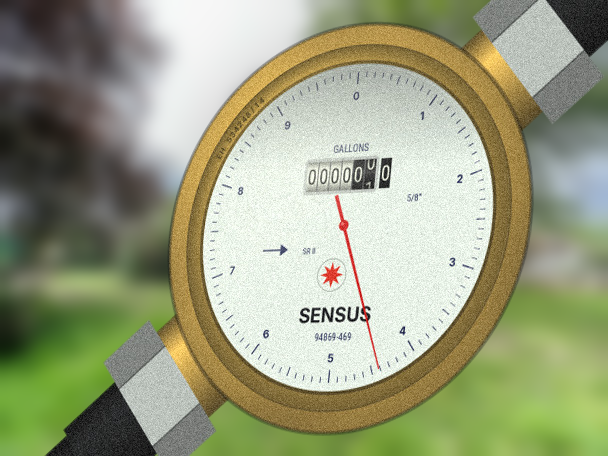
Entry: 4.4,gal
